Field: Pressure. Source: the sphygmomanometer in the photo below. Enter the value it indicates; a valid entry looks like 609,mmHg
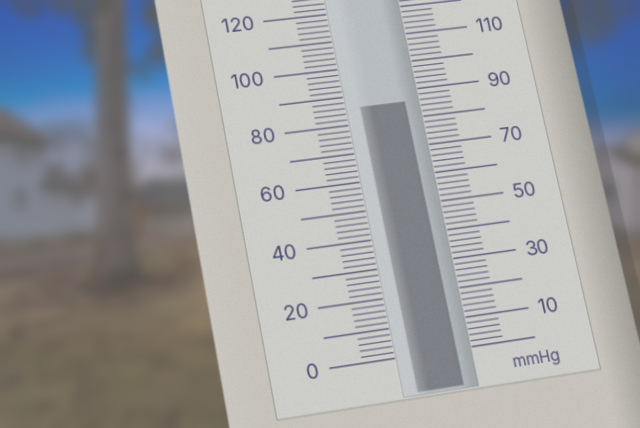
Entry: 86,mmHg
